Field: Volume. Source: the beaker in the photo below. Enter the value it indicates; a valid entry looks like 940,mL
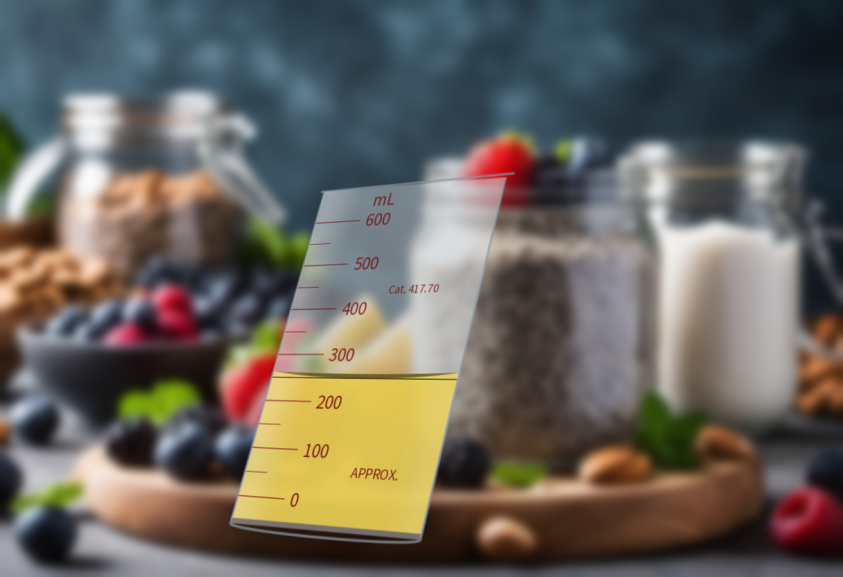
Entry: 250,mL
